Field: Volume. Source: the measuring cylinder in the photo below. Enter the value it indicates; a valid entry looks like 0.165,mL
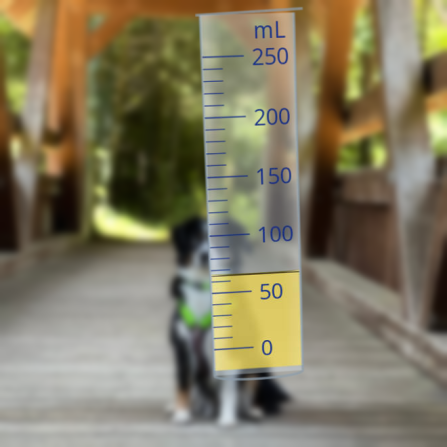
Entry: 65,mL
